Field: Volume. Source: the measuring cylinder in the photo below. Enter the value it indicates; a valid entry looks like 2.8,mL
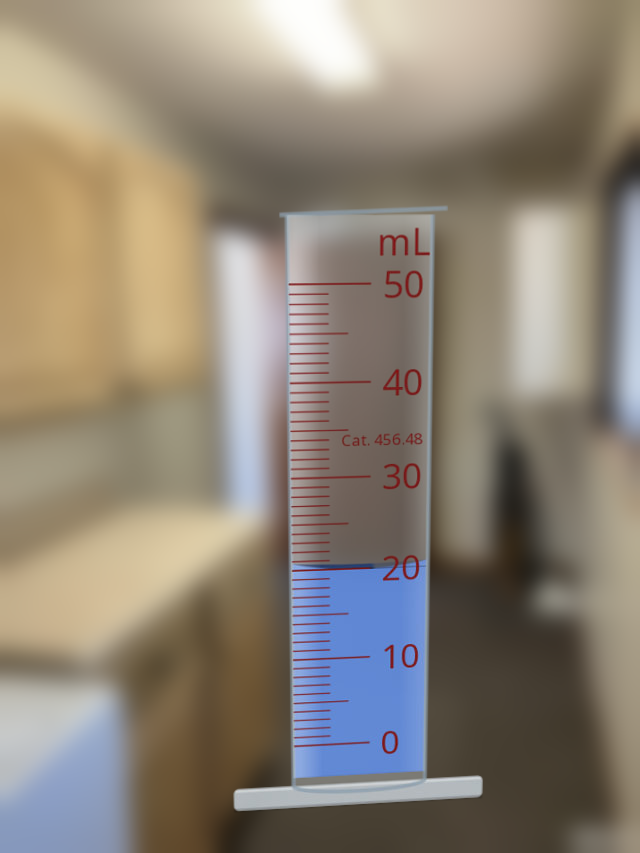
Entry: 20,mL
